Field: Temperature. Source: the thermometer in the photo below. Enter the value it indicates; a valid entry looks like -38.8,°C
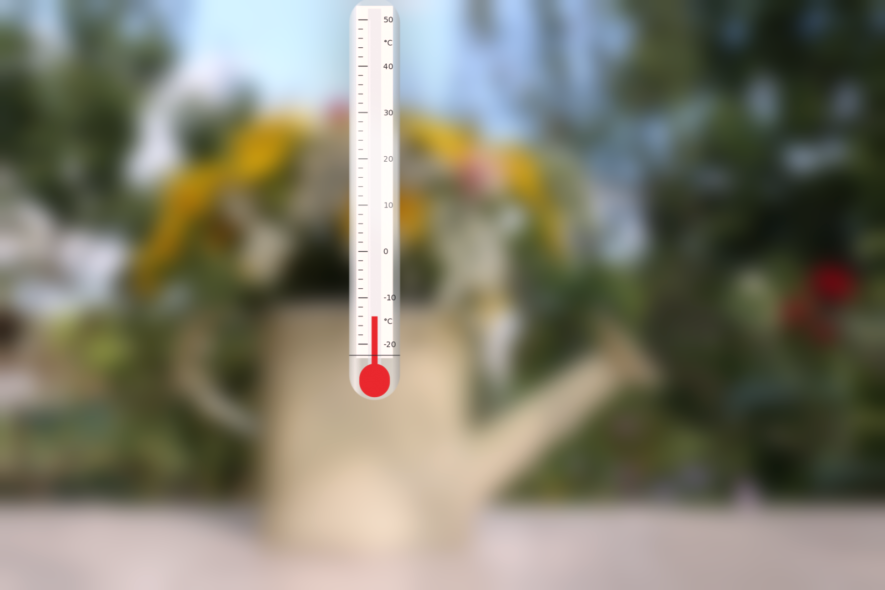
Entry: -14,°C
